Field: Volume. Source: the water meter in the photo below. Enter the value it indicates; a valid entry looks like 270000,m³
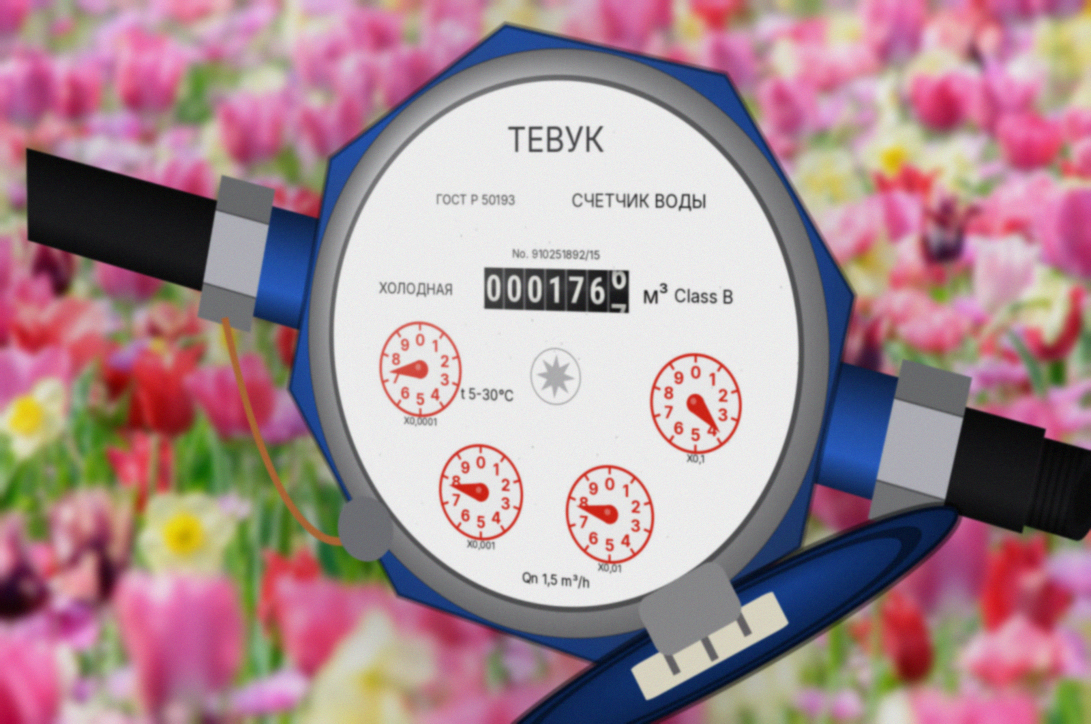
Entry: 1766.3777,m³
